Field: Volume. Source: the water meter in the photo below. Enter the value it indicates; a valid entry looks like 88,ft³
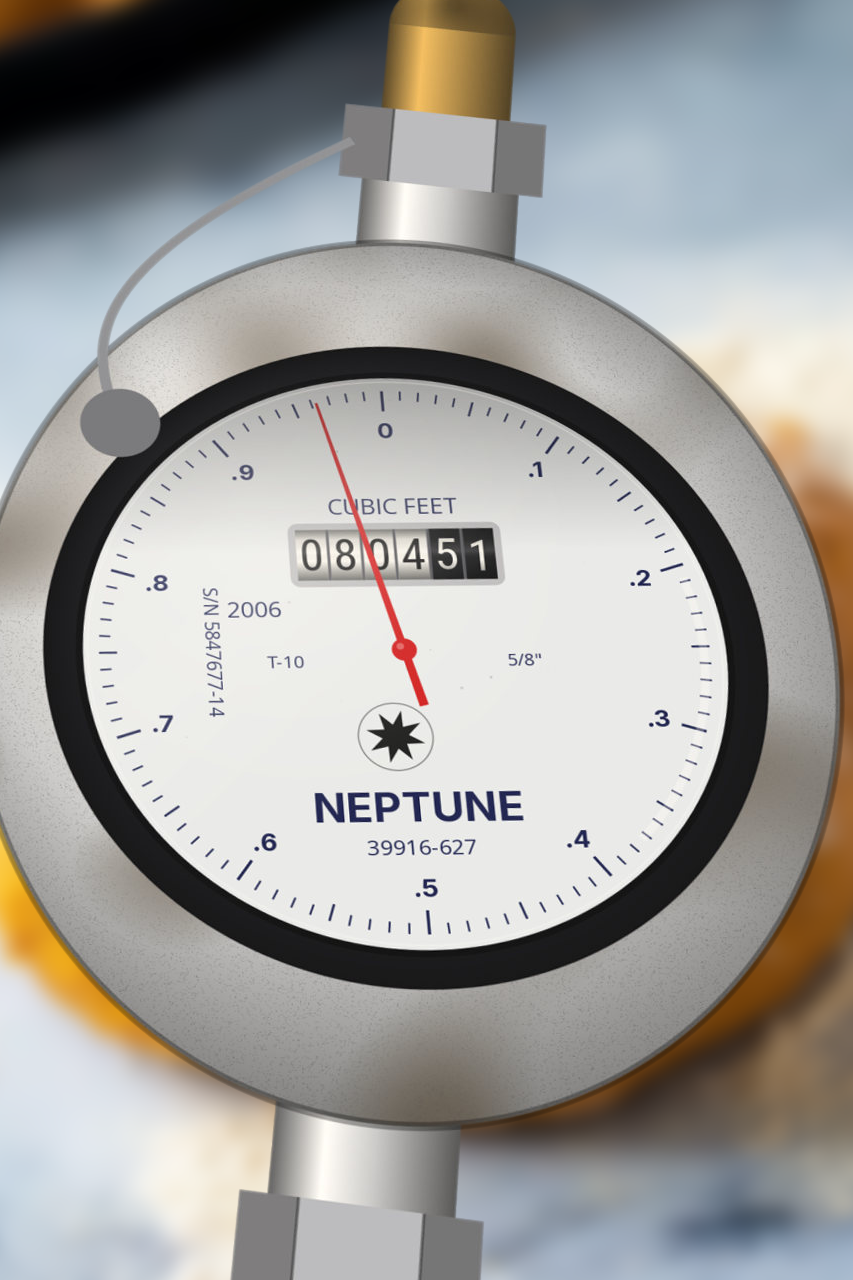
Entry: 80450.96,ft³
